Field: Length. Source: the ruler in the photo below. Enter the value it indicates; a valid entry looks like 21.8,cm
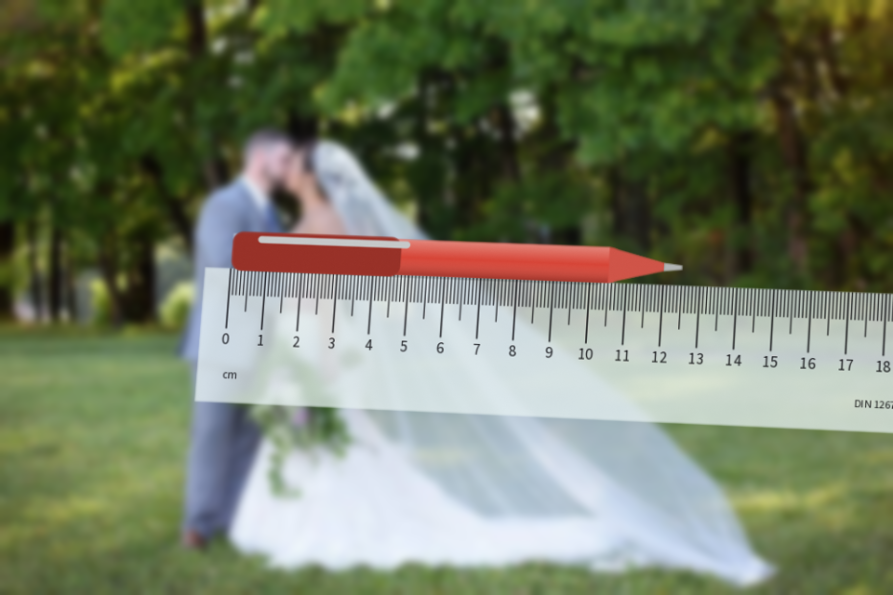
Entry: 12.5,cm
